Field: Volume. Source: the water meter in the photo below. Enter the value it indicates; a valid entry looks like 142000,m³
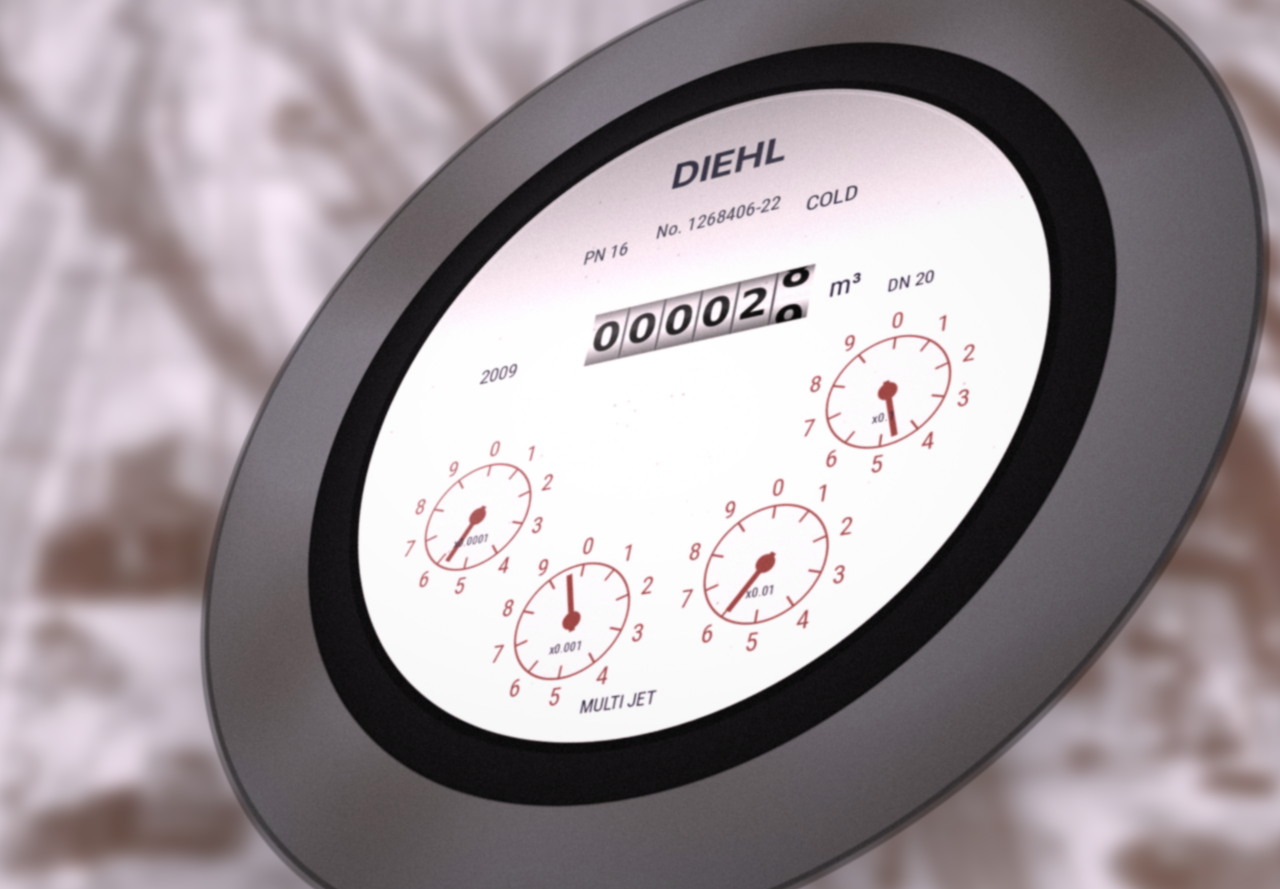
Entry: 28.4595,m³
